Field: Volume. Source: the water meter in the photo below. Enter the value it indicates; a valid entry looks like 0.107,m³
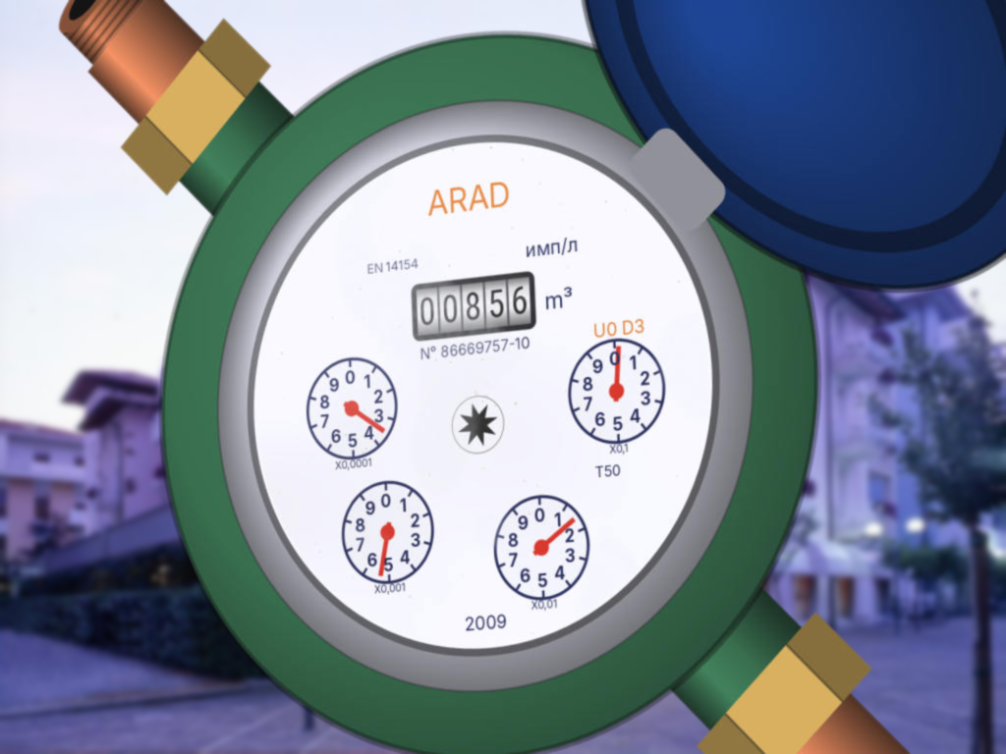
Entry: 856.0153,m³
